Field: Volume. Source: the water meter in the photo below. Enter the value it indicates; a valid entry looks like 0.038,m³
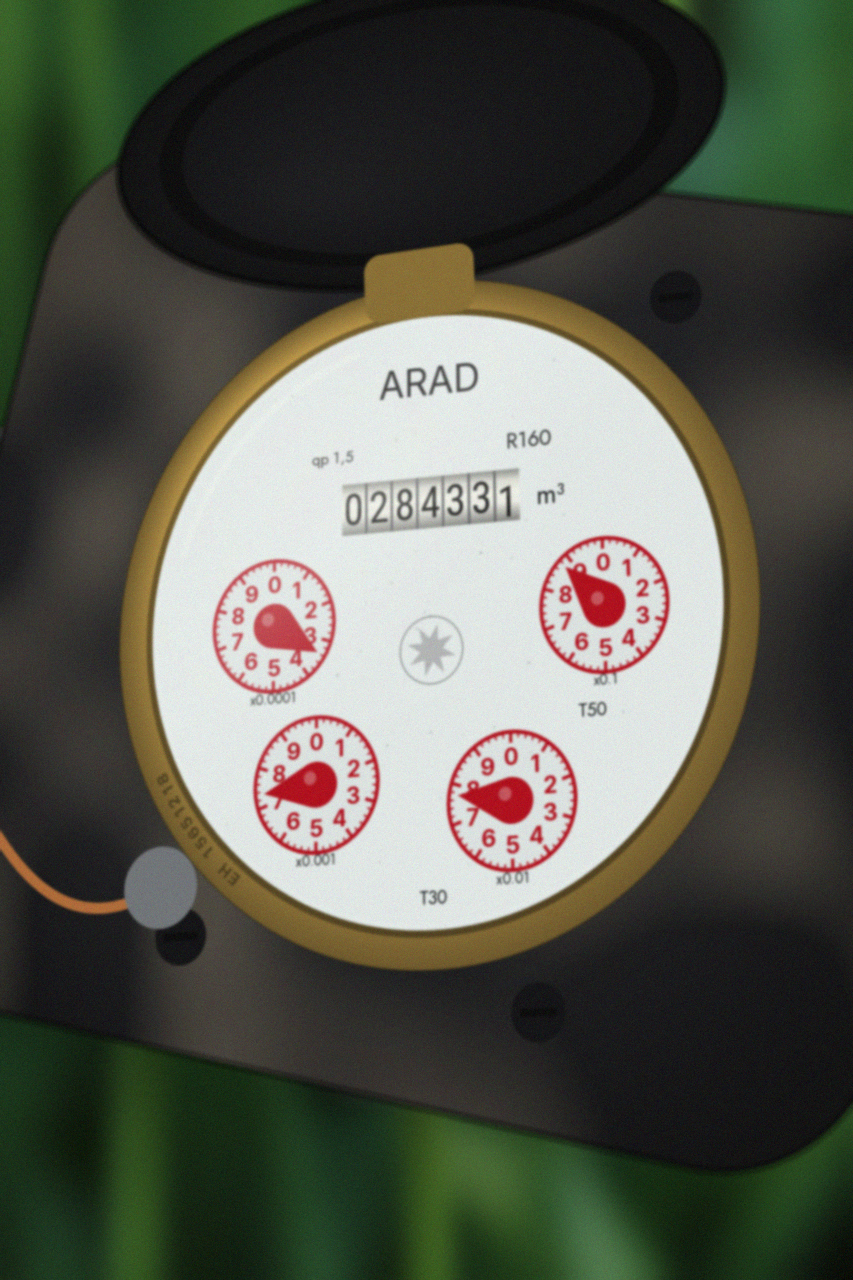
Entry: 284330.8773,m³
